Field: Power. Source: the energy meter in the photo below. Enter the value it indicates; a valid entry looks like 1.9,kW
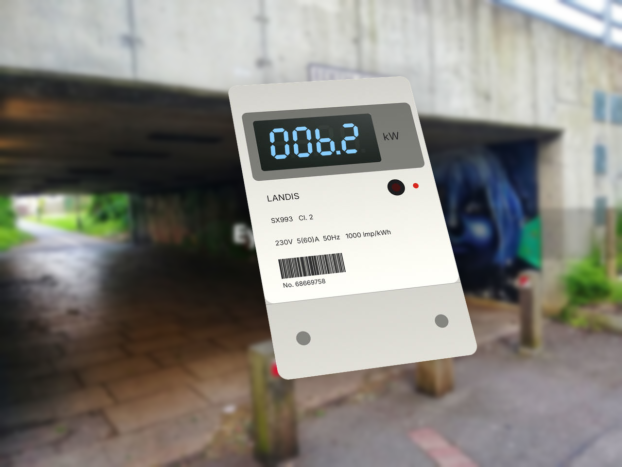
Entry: 6.2,kW
